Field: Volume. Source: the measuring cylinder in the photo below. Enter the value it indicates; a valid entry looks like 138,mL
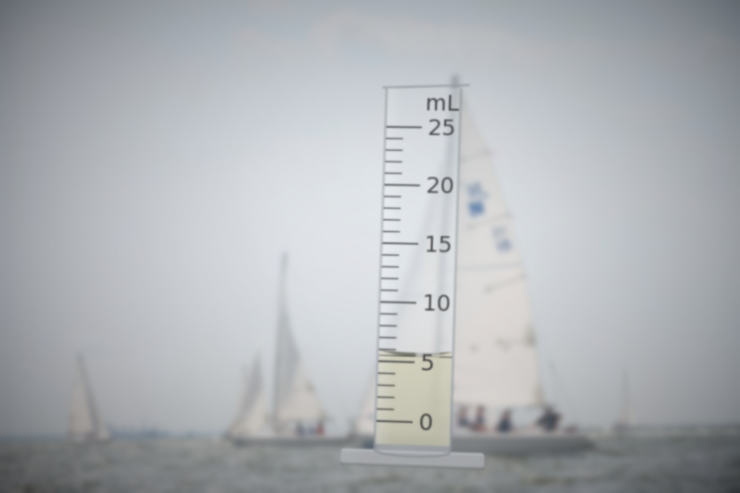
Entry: 5.5,mL
